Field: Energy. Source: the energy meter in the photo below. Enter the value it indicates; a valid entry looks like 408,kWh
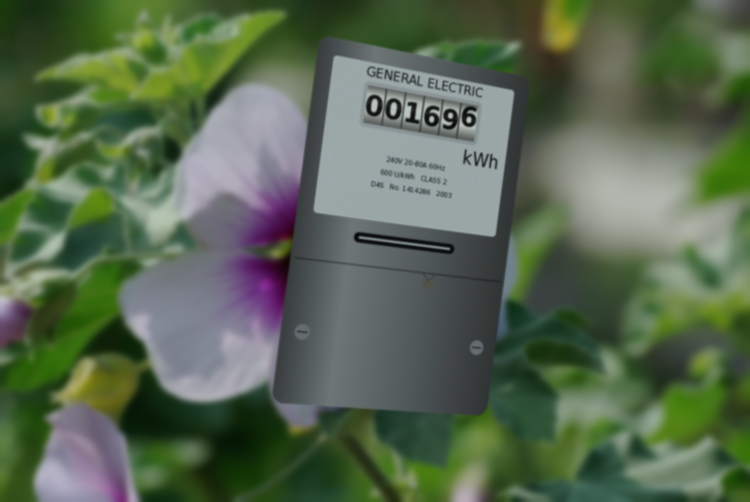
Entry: 1696,kWh
